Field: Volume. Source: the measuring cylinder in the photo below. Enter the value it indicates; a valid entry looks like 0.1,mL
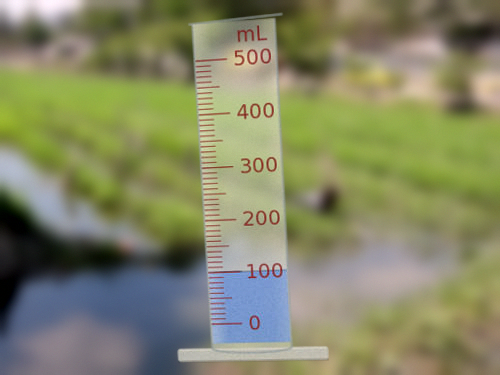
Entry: 100,mL
